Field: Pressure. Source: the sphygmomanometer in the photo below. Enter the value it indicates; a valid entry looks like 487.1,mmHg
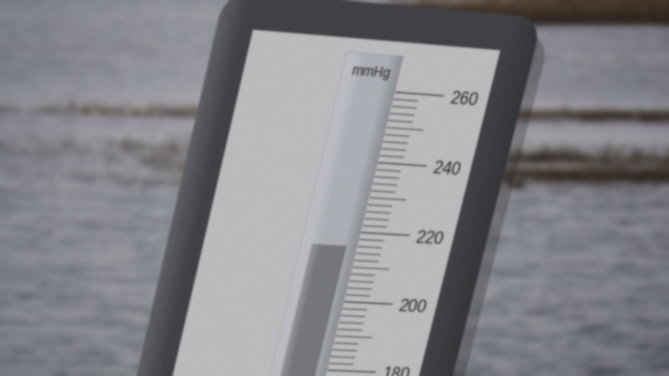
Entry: 216,mmHg
